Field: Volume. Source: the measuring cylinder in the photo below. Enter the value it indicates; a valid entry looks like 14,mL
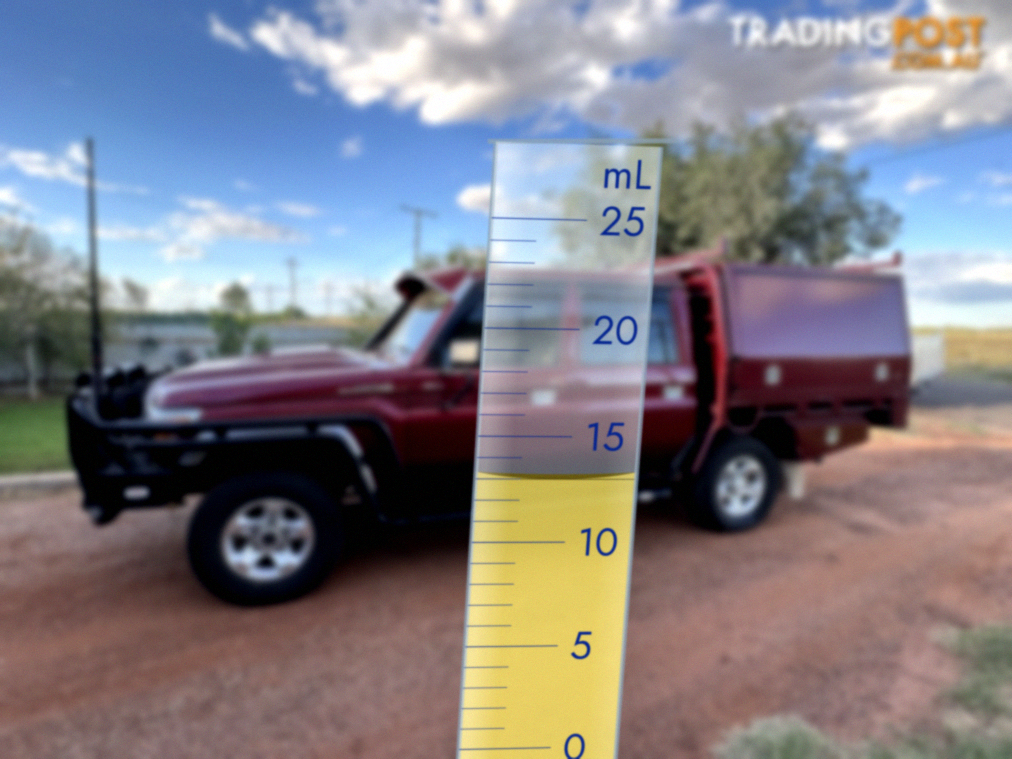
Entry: 13,mL
